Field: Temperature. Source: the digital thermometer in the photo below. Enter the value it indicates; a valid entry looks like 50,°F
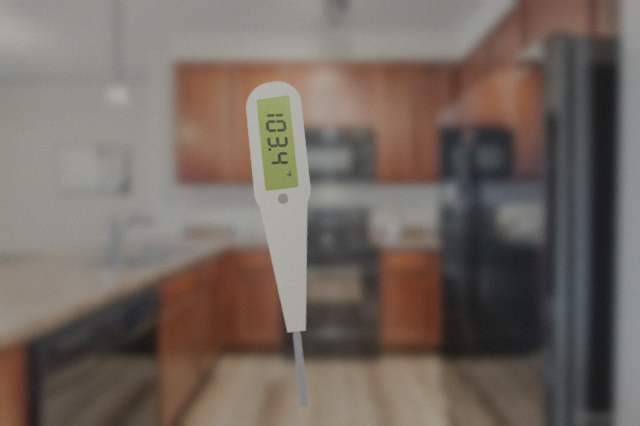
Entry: 103.4,°F
